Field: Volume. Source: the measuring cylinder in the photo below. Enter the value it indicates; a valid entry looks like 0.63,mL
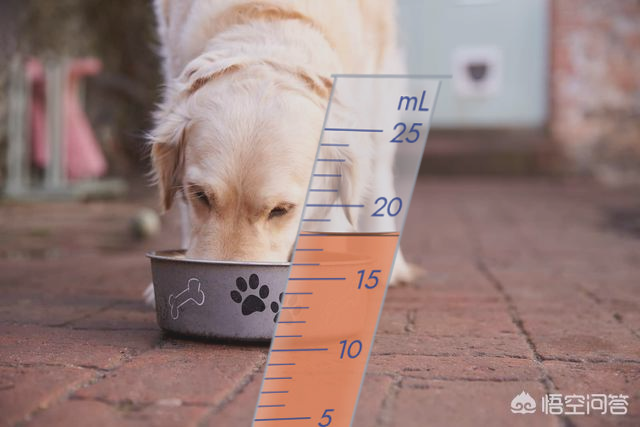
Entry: 18,mL
